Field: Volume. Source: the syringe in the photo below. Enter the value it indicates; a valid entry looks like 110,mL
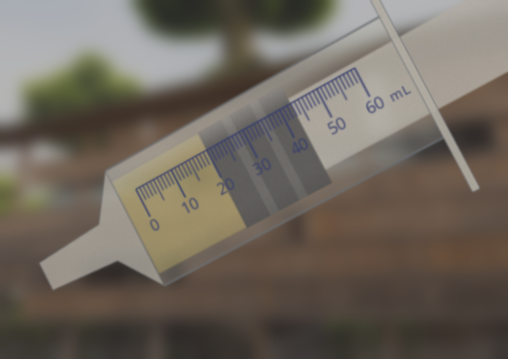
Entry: 20,mL
